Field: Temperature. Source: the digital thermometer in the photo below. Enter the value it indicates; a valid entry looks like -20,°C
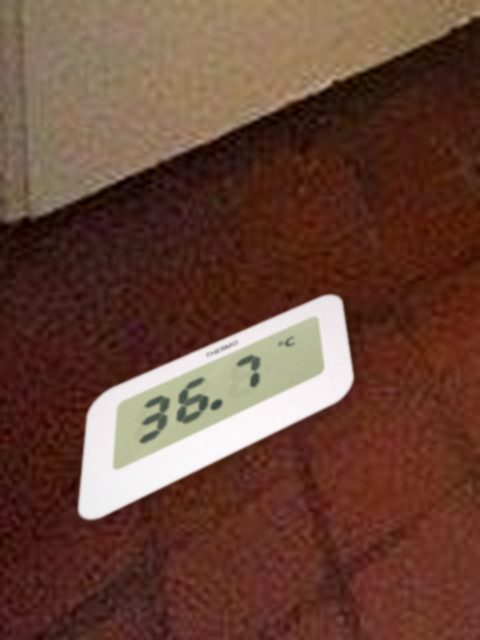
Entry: 36.7,°C
